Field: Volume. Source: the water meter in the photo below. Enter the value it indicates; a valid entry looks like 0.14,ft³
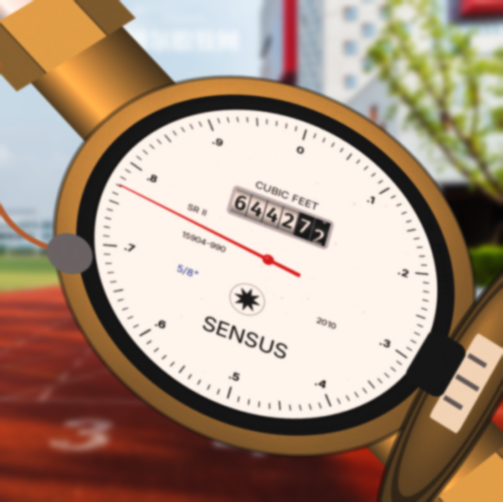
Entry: 644271.77,ft³
